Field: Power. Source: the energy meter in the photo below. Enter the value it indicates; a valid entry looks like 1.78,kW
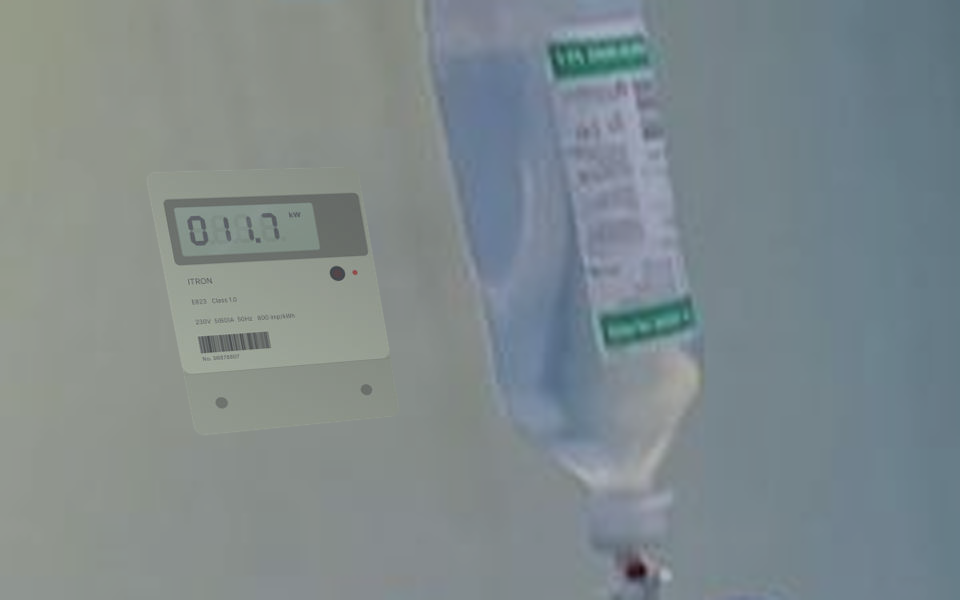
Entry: 11.7,kW
